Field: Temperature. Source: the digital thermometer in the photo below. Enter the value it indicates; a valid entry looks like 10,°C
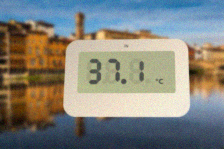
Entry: 37.1,°C
